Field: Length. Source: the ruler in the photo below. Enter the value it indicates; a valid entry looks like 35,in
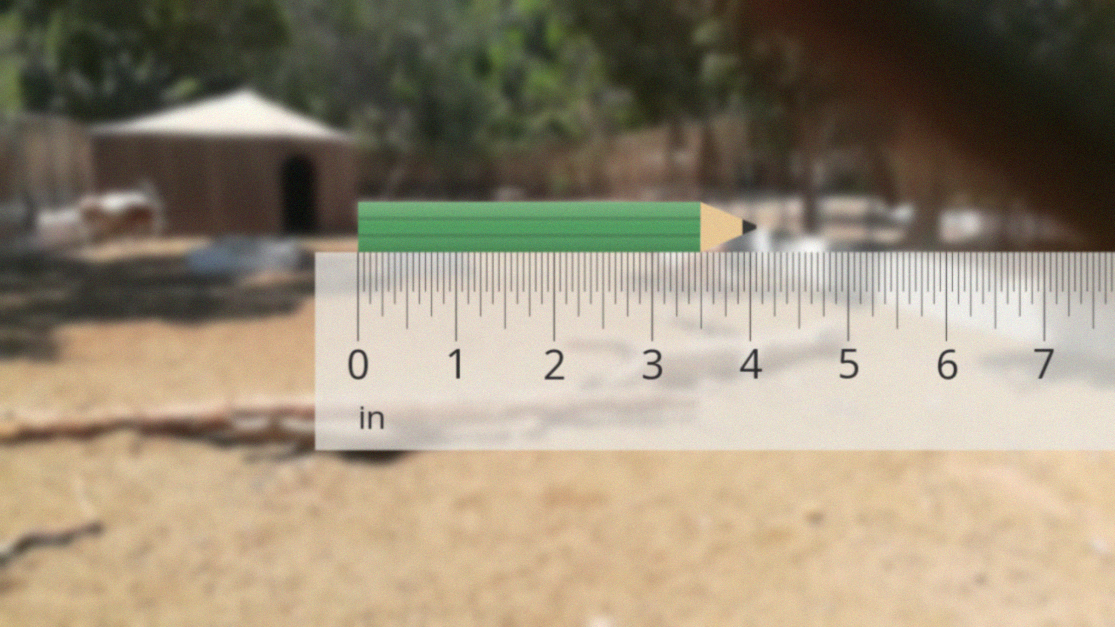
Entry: 4.0625,in
